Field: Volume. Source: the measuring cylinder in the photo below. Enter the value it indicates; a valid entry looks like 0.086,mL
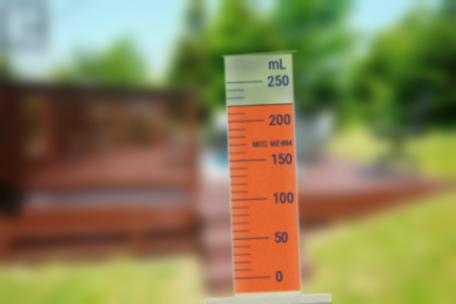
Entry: 220,mL
